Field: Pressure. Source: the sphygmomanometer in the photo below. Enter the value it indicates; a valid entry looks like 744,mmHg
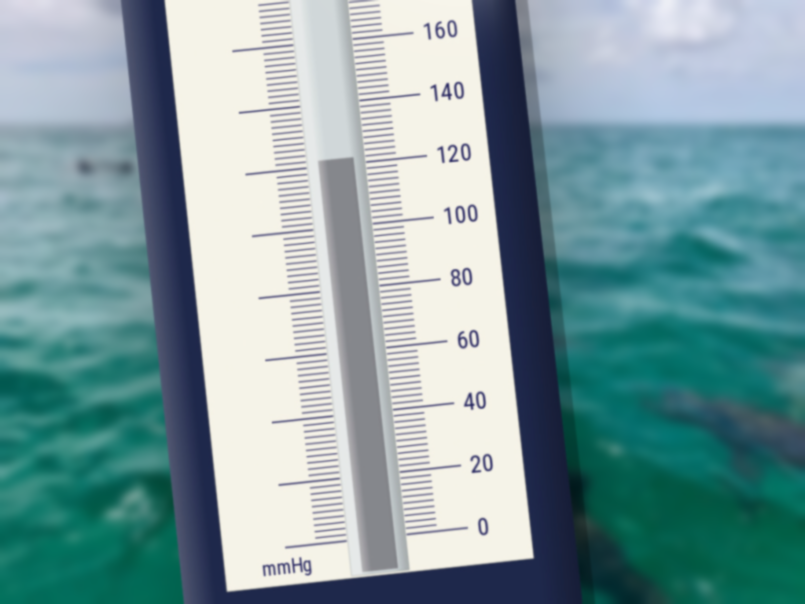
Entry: 122,mmHg
